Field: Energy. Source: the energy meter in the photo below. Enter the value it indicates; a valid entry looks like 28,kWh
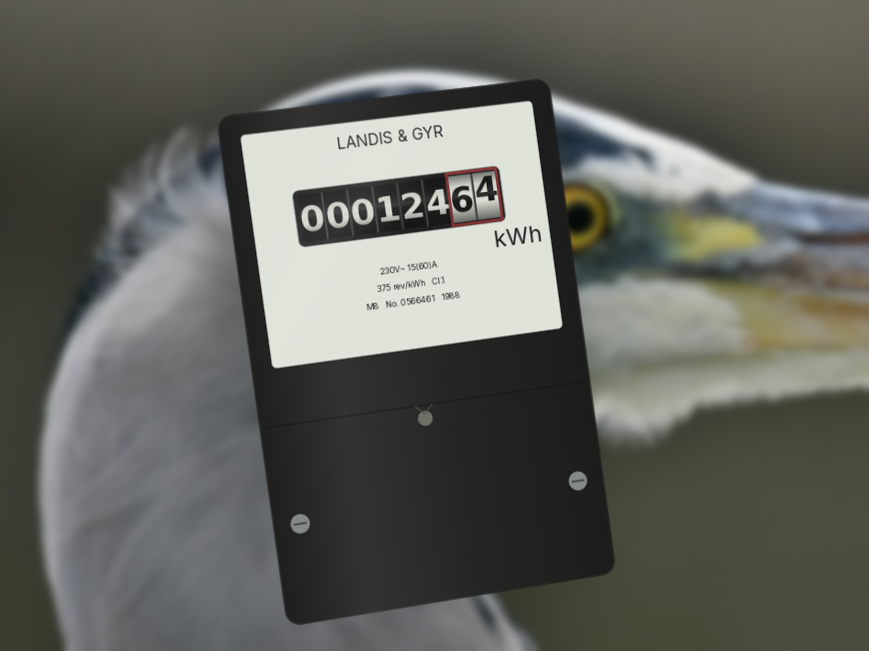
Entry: 124.64,kWh
